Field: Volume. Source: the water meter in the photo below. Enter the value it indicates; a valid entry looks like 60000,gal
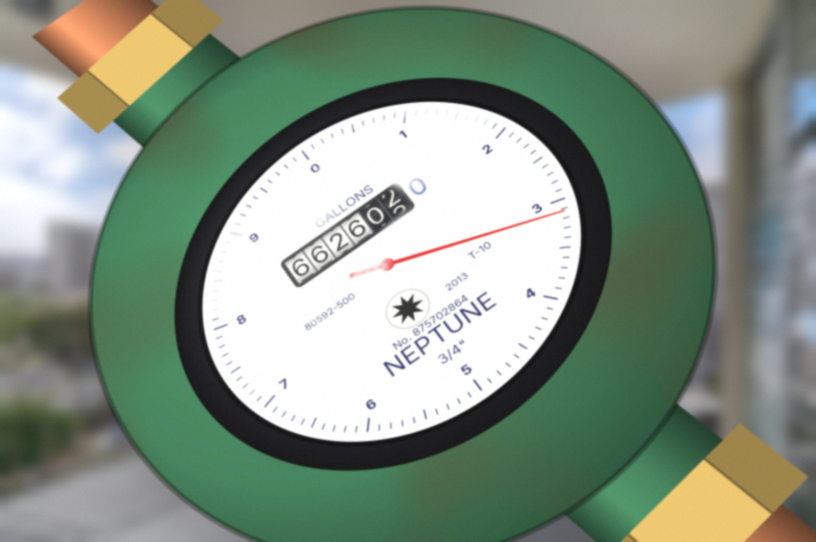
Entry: 6626023.1,gal
